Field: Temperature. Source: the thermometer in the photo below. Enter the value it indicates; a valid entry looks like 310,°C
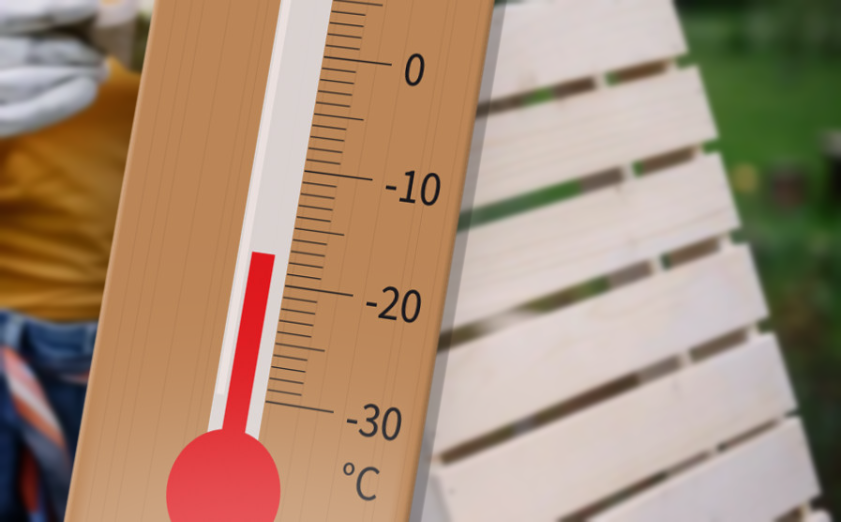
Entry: -17.5,°C
